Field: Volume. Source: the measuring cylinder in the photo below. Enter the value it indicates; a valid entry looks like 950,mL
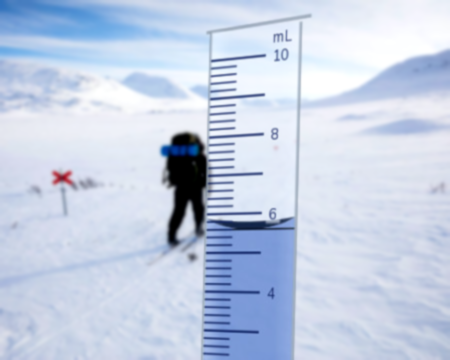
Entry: 5.6,mL
